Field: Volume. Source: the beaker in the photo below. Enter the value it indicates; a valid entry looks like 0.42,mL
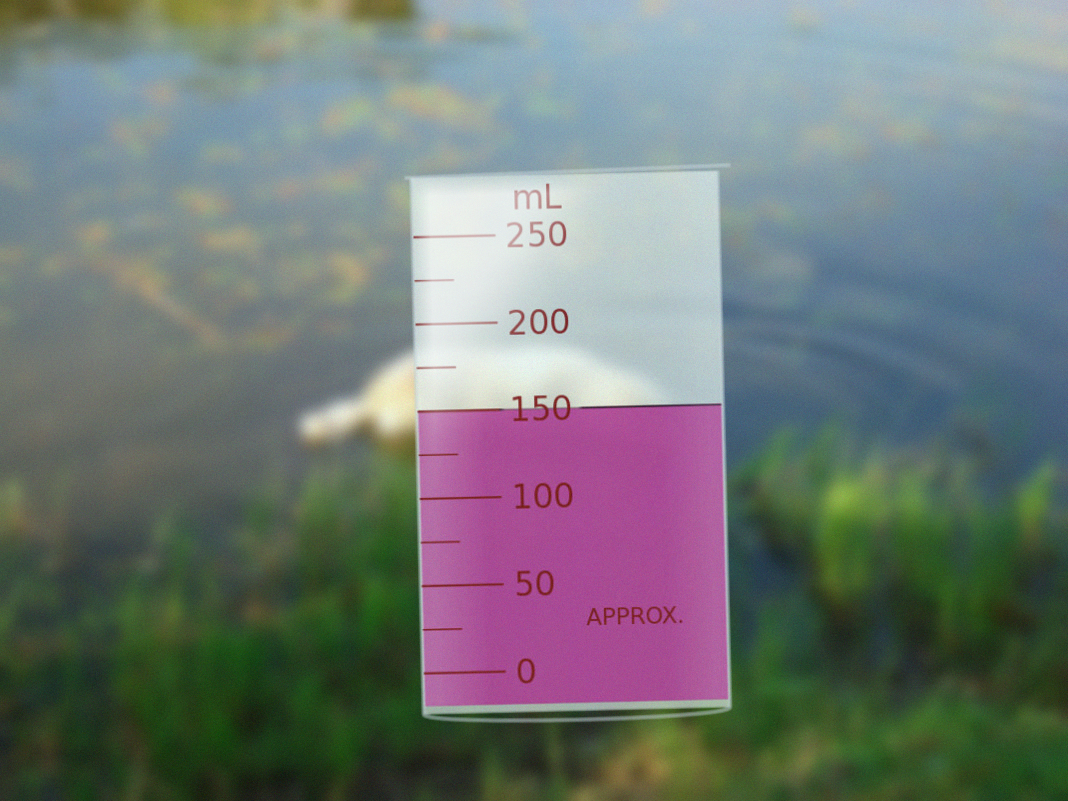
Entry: 150,mL
